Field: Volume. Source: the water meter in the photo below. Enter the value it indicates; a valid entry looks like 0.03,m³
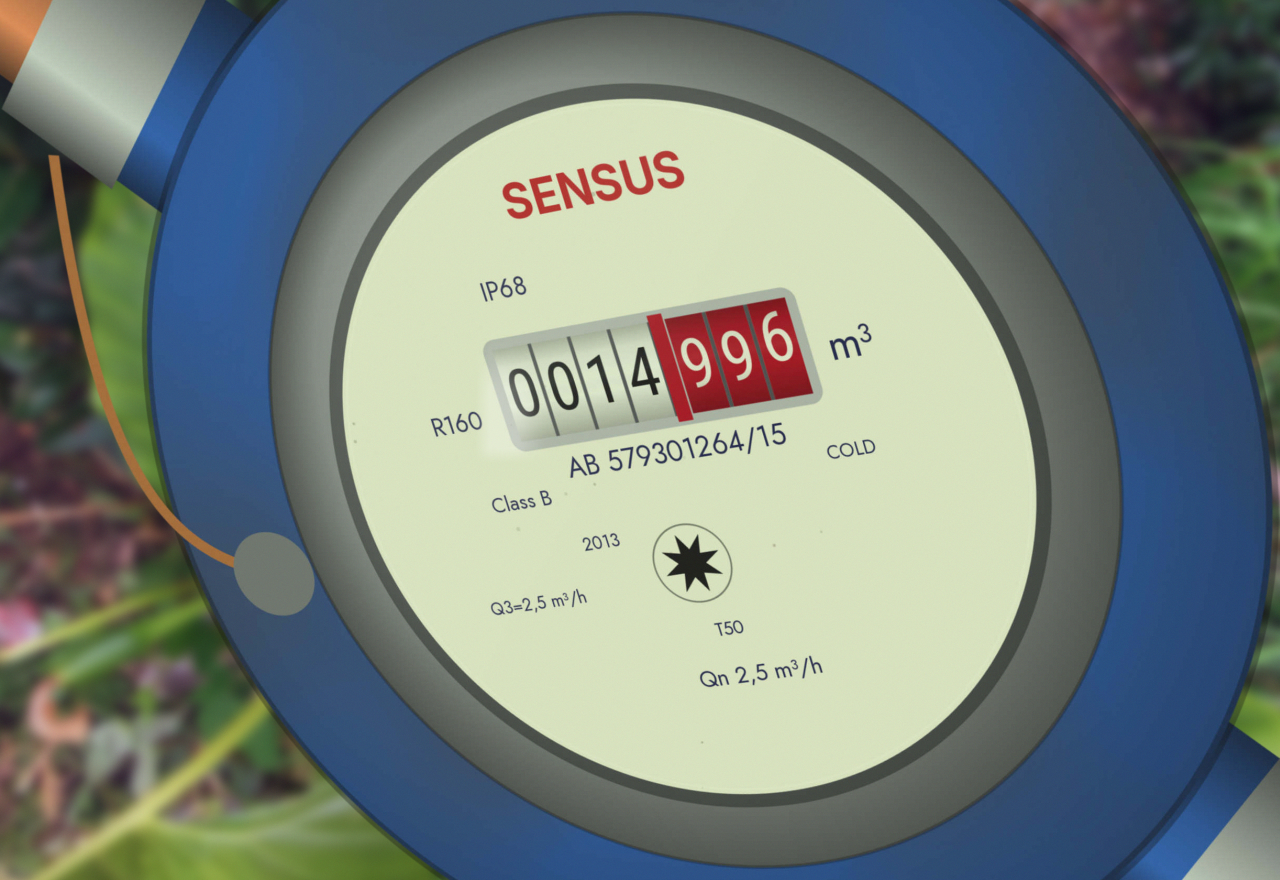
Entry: 14.996,m³
